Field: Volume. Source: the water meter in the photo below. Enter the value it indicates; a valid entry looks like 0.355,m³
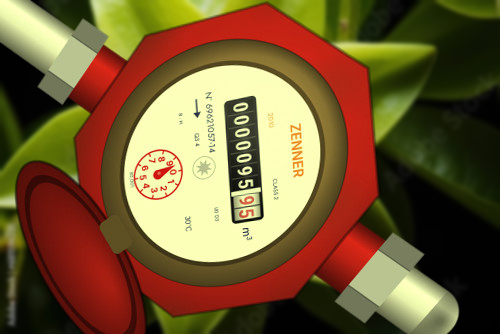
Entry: 95.949,m³
